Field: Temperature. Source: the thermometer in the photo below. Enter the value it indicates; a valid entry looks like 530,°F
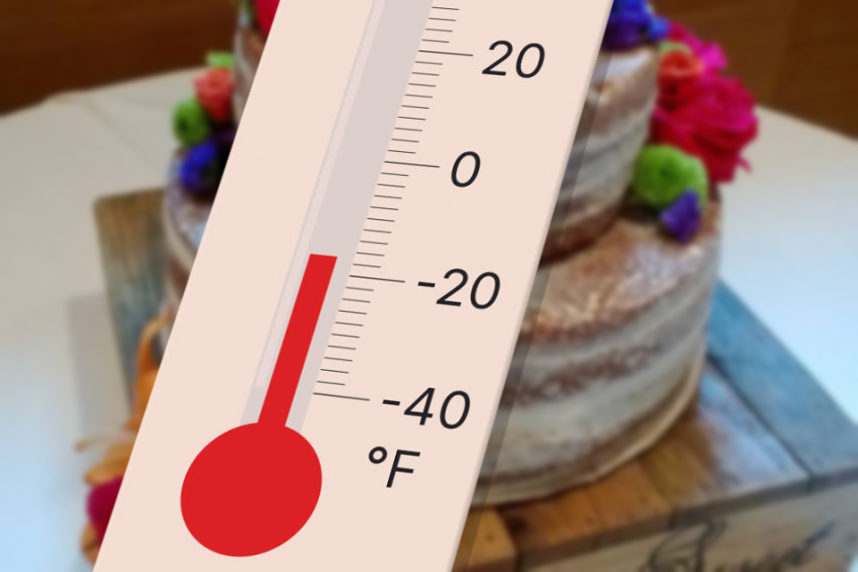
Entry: -17,°F
